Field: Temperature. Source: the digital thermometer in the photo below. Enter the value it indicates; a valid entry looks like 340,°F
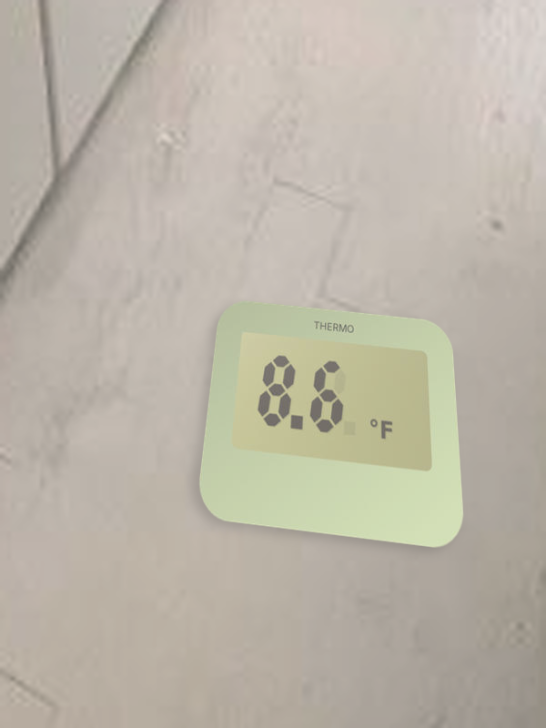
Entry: 8.6,°F
